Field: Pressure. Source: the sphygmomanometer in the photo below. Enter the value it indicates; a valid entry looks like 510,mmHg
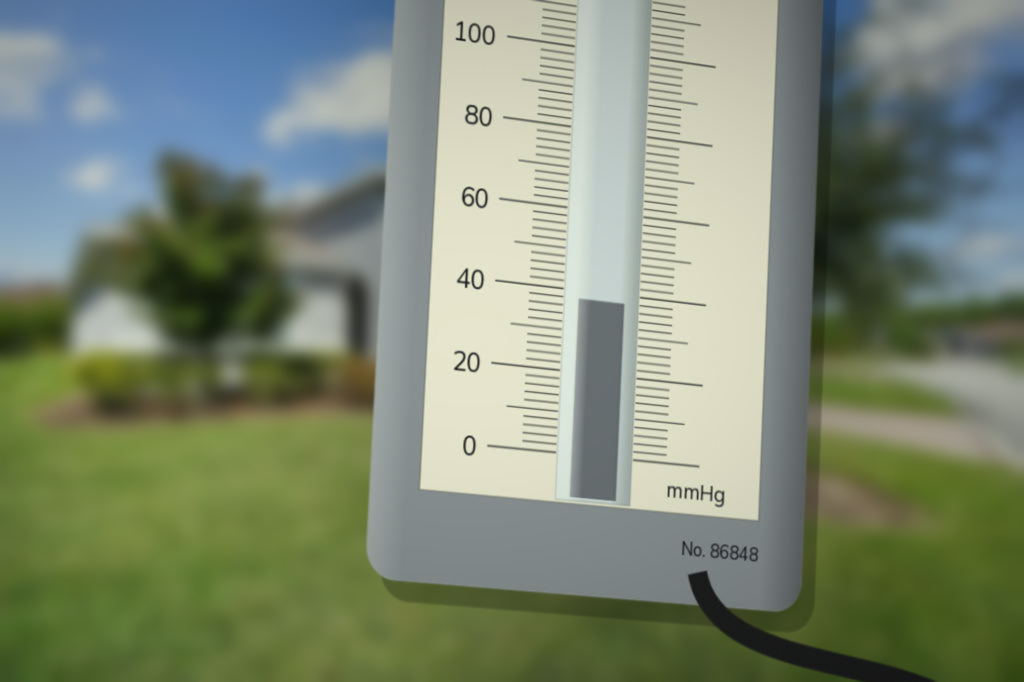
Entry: 38,mmHg
